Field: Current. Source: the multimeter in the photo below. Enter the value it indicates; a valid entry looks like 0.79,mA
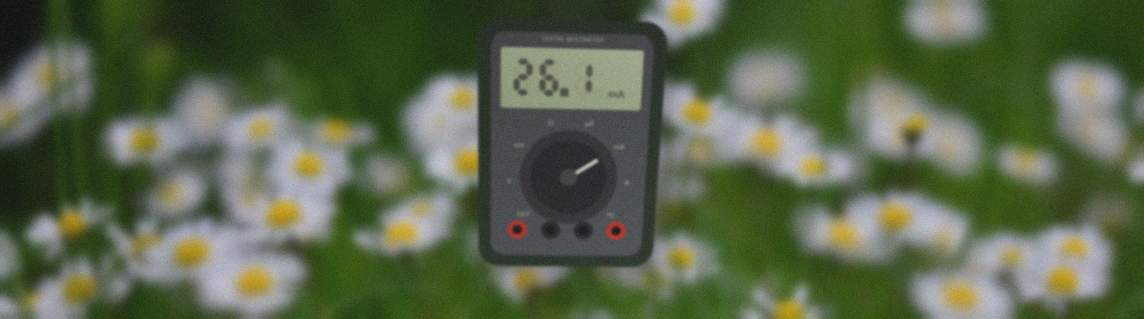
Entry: 26.1,mA
